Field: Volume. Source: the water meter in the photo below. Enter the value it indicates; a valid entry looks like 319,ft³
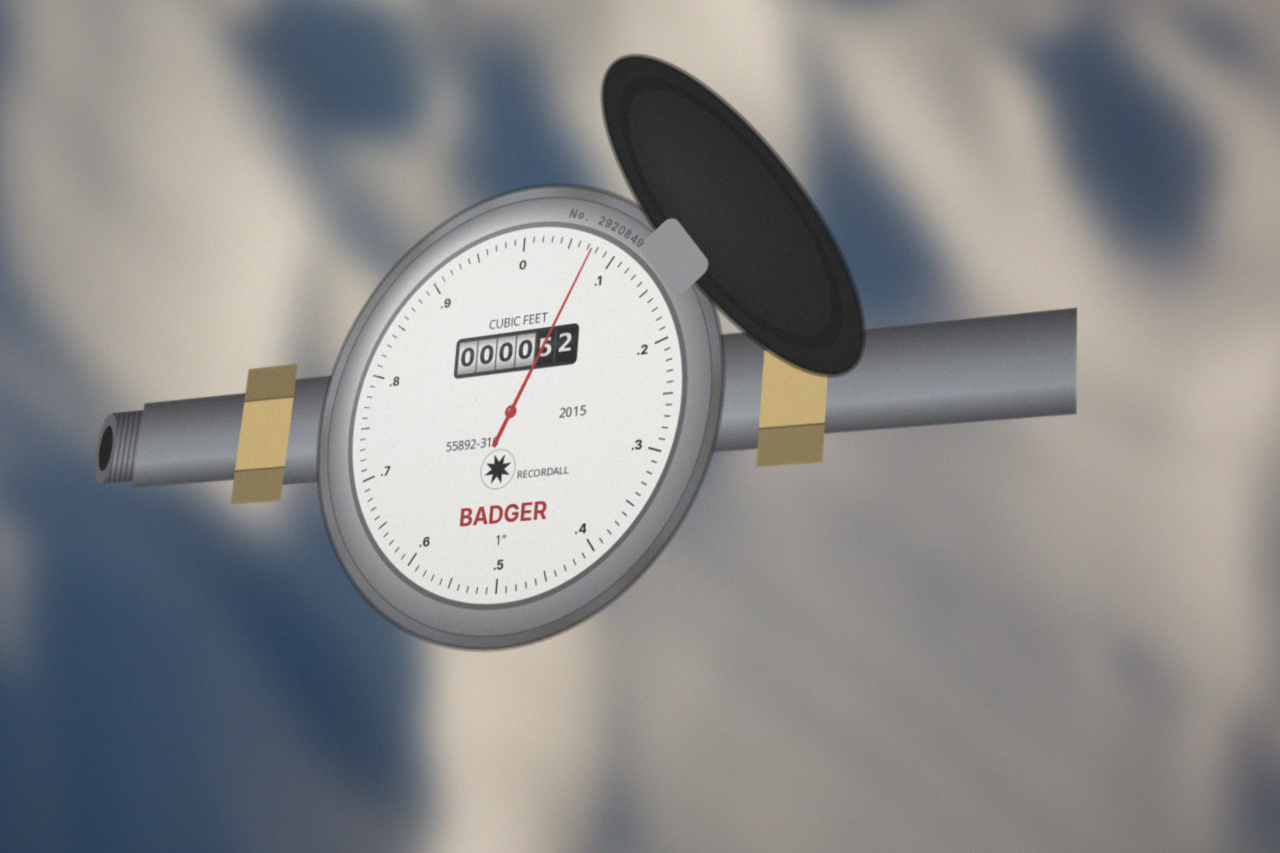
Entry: 52.07,ft³
